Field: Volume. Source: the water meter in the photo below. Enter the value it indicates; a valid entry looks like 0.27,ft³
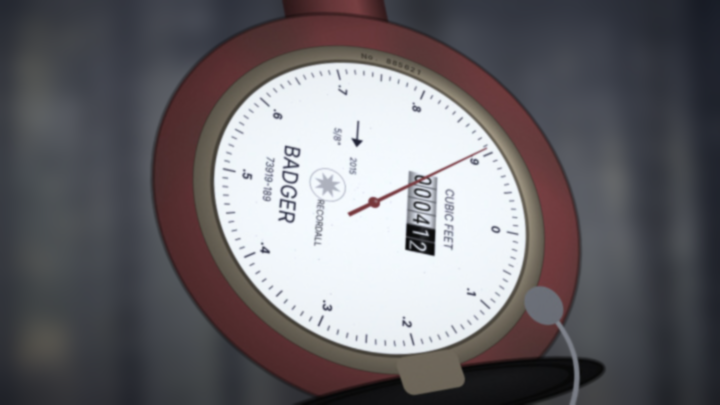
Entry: 411.89,ft³
